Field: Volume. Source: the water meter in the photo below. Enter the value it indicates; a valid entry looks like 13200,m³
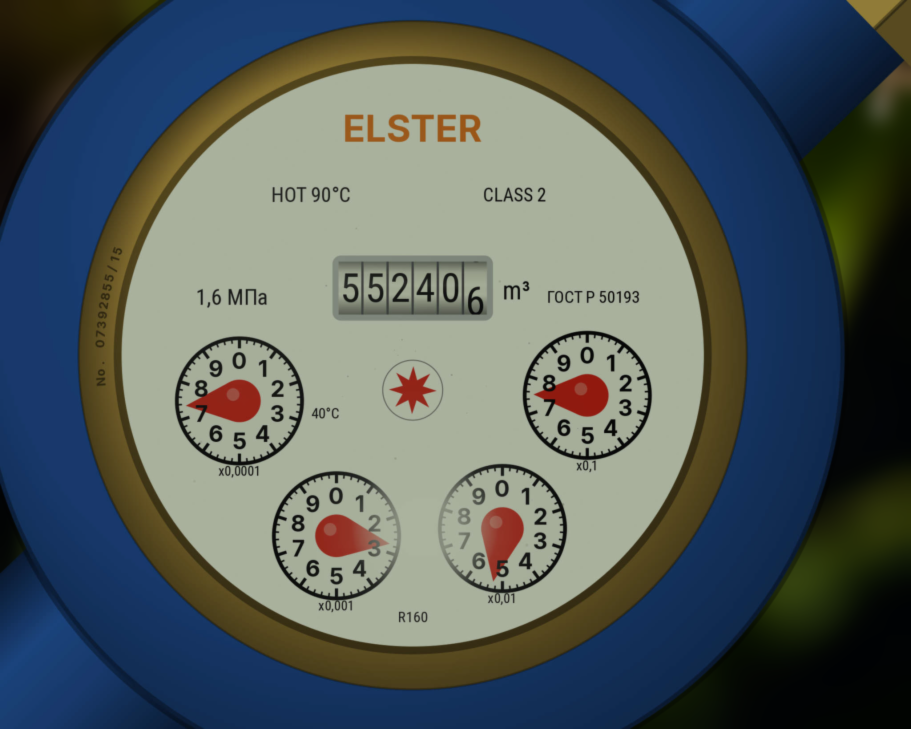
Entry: 552405.7527,m³
